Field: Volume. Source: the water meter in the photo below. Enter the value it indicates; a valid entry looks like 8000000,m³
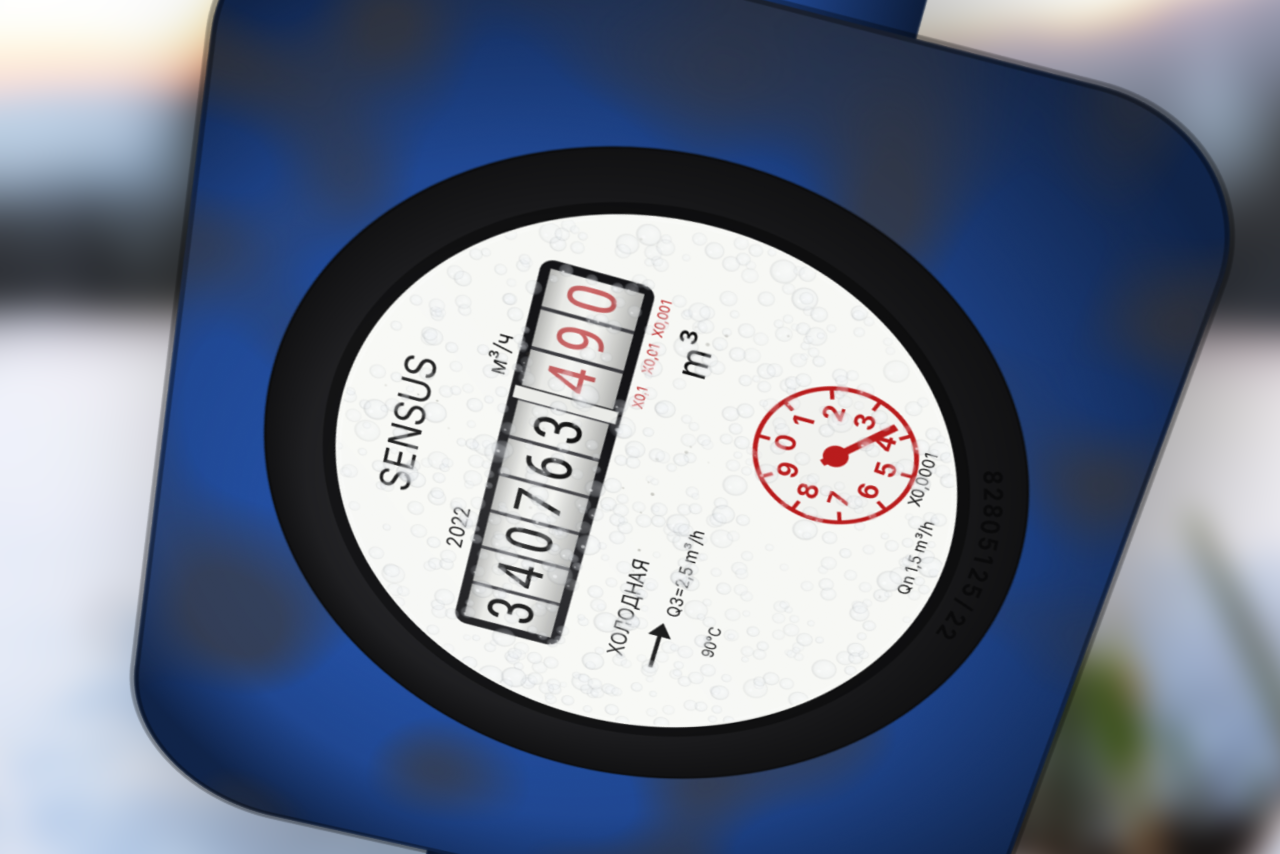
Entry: 340763.4903,m³
